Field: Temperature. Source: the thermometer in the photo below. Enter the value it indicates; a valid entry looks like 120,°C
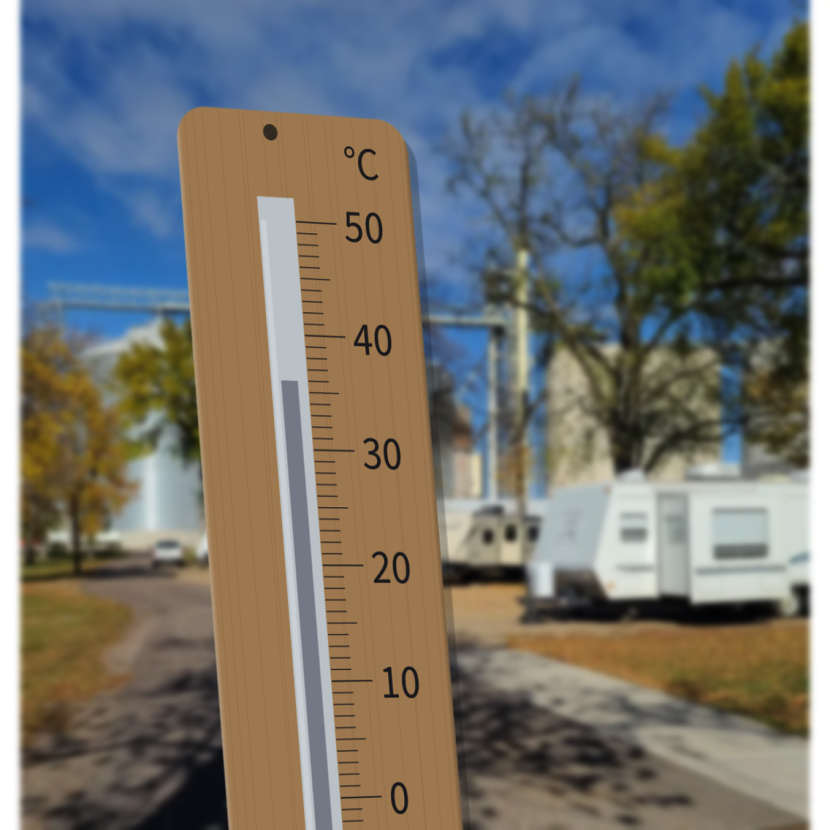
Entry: 36,°C
